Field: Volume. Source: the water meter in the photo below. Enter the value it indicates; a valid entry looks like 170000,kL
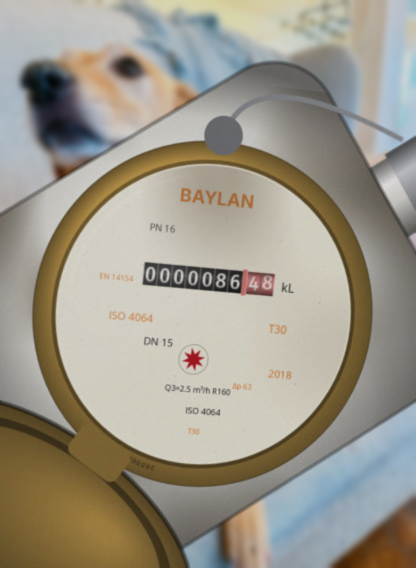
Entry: 86.48,kL
